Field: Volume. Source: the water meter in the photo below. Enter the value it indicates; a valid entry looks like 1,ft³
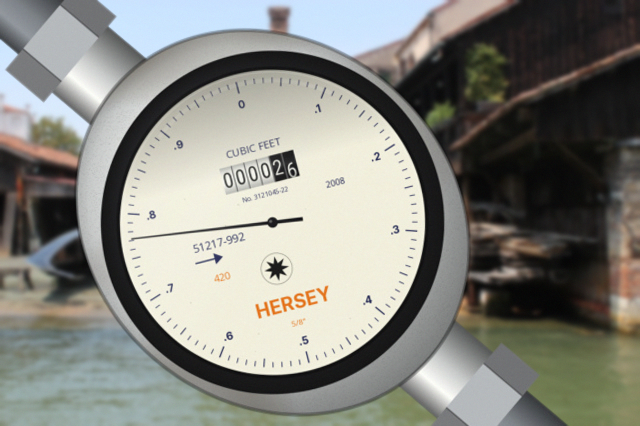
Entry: 25.77,ft³
